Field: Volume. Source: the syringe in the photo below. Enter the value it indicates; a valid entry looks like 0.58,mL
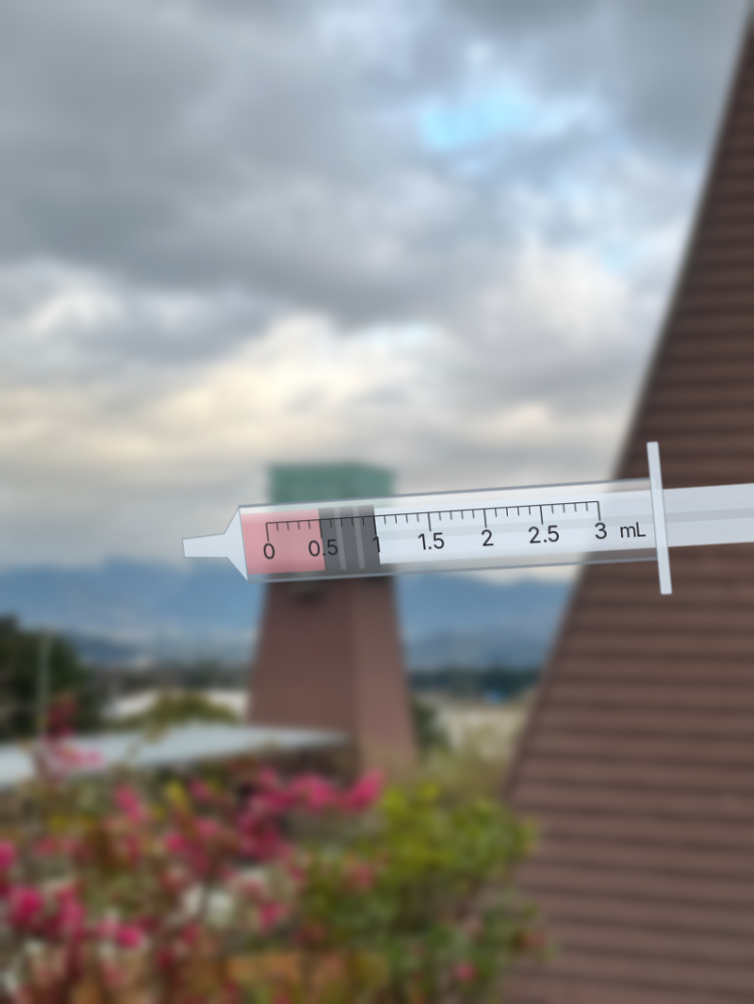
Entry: 0.5,mL
